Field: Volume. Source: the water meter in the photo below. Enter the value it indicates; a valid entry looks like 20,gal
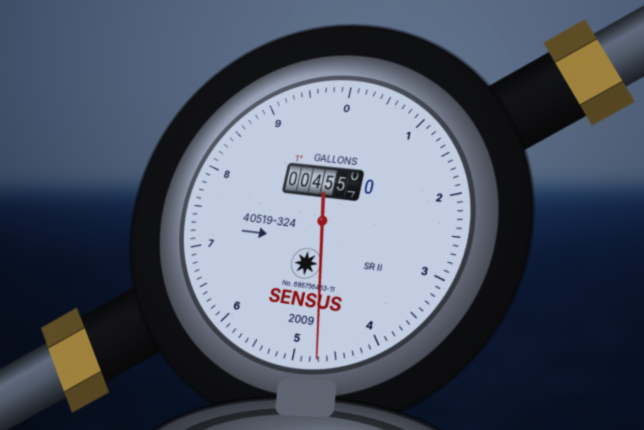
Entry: 45564.7,gal
